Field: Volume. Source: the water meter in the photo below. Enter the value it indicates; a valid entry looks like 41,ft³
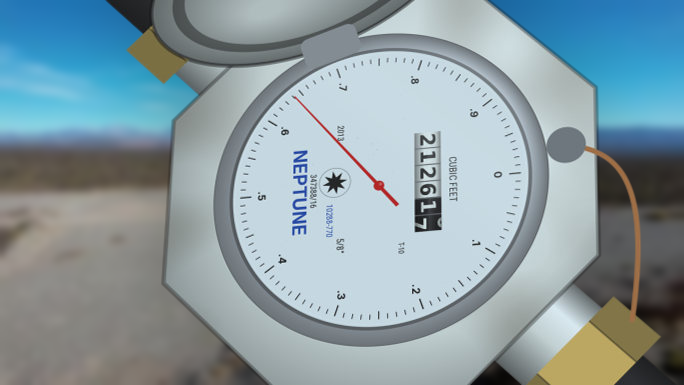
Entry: 212616.64,ft³
